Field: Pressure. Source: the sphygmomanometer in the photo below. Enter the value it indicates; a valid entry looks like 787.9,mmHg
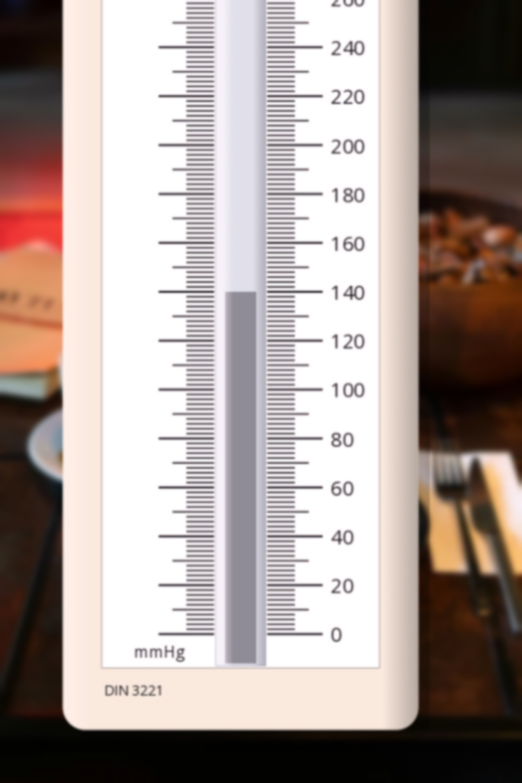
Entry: 140,mmHg
